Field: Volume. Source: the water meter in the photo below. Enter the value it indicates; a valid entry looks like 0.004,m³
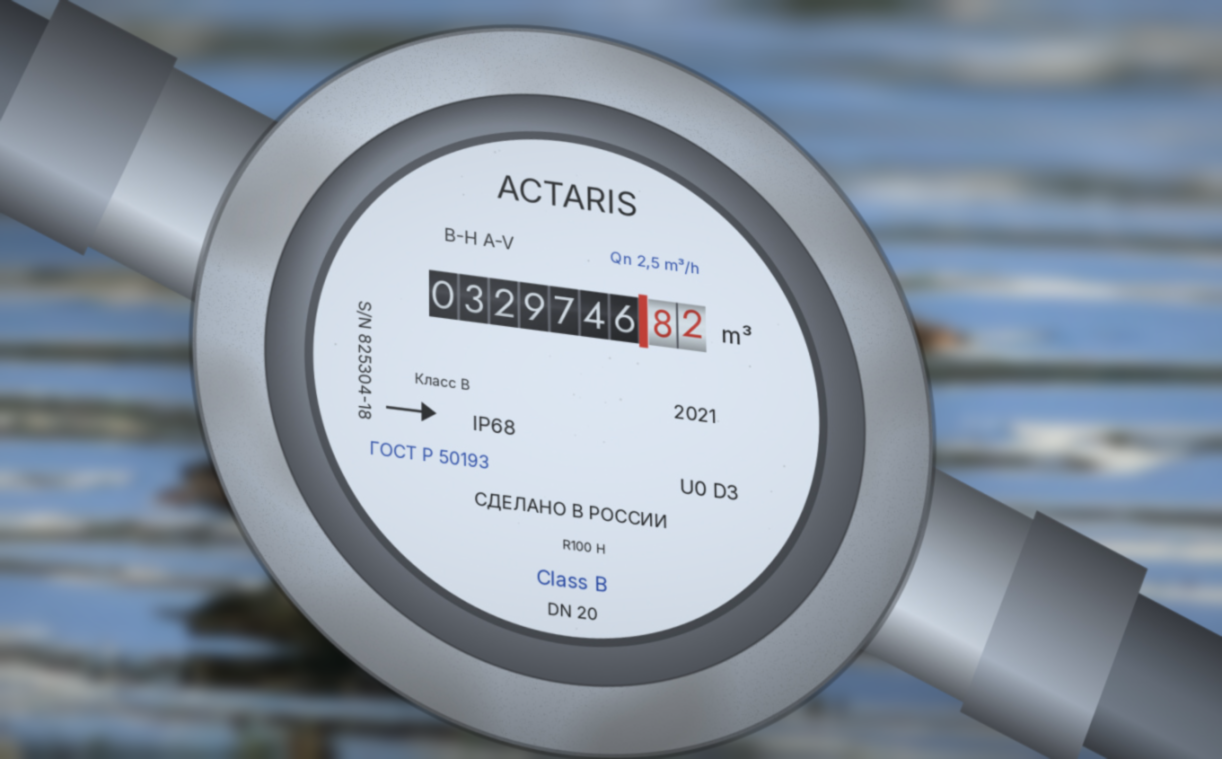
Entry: 329746.82,m³
